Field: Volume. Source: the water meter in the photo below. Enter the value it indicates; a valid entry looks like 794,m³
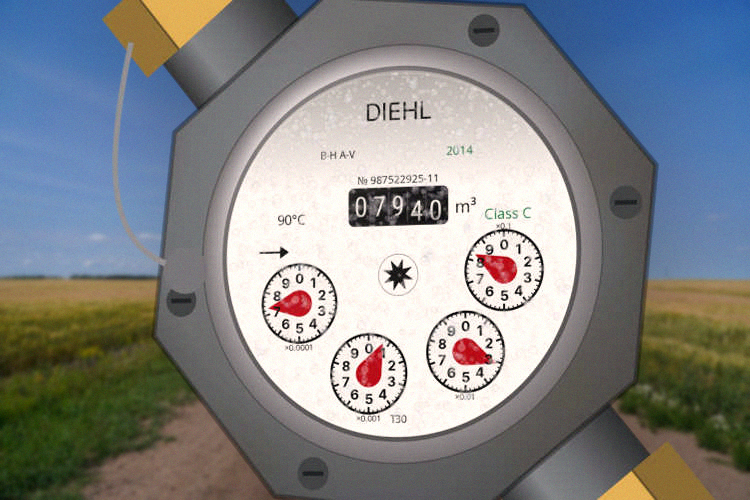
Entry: 7939.8307,m³
